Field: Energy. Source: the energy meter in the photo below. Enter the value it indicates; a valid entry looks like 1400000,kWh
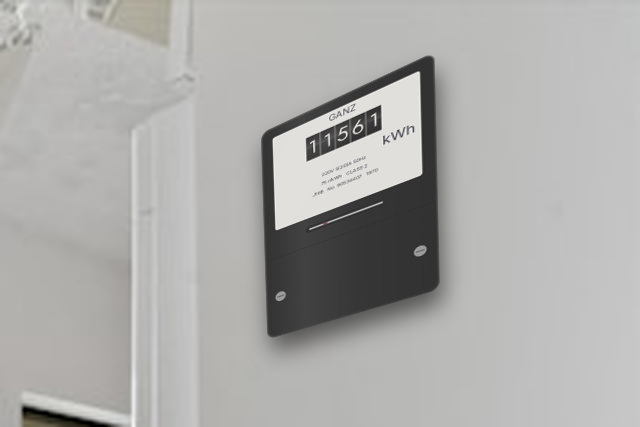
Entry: 11561,kWh
